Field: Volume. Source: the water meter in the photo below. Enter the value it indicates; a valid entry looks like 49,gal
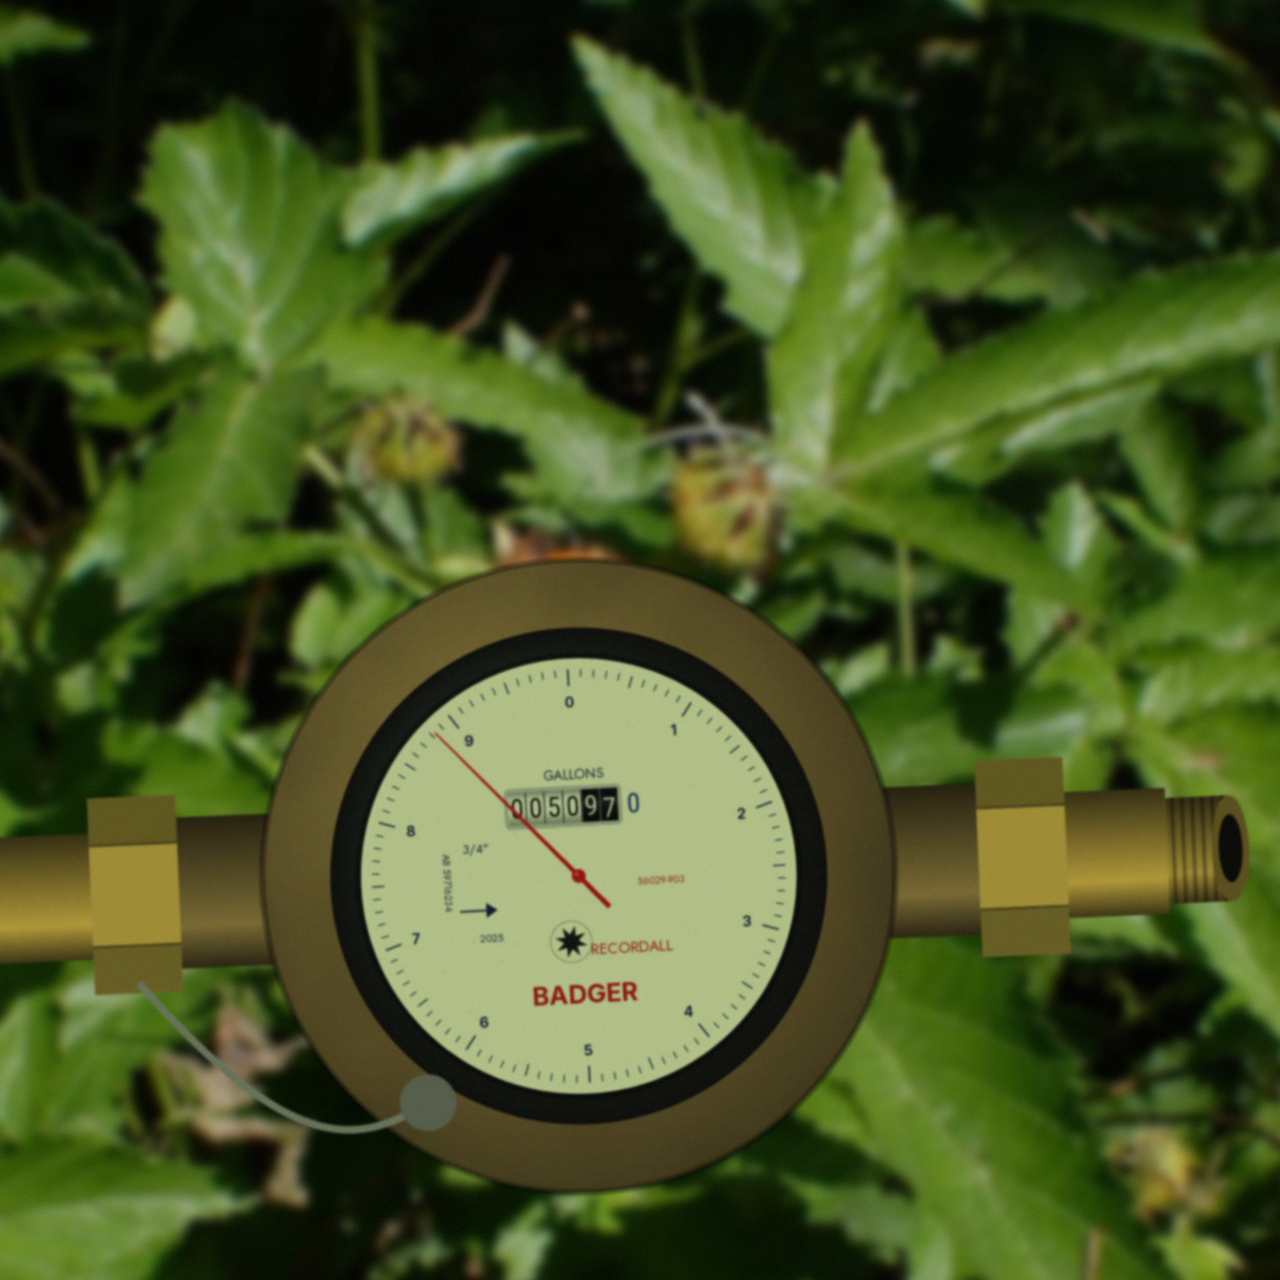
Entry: 50968.8,gal
